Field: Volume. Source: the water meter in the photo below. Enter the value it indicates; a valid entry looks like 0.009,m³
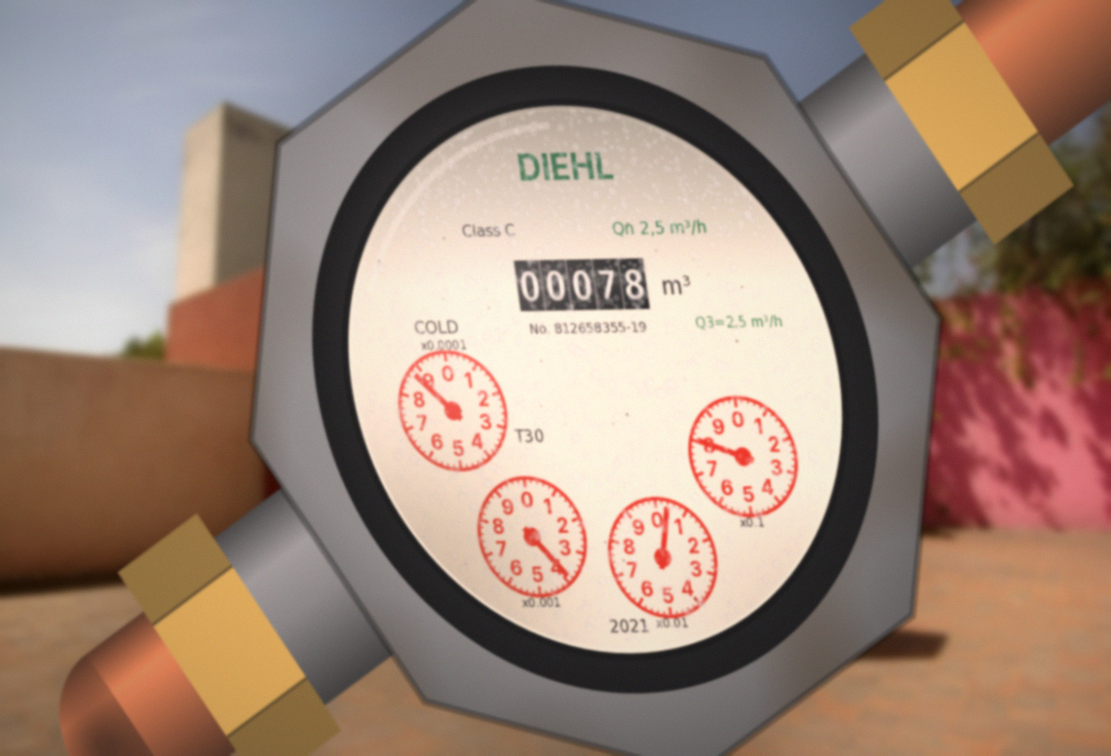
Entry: 78.8038,m³
